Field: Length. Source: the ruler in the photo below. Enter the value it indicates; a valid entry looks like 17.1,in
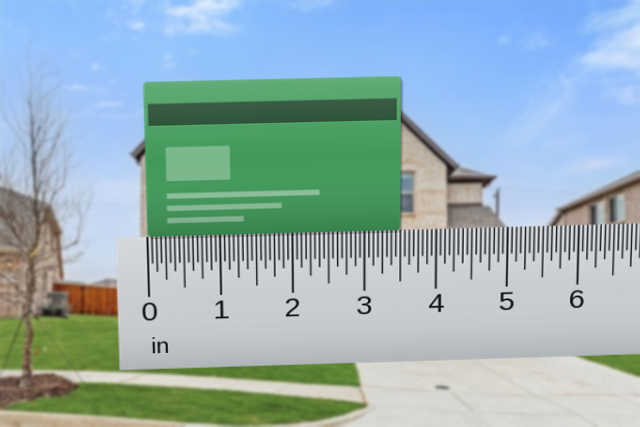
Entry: 3.5,in
